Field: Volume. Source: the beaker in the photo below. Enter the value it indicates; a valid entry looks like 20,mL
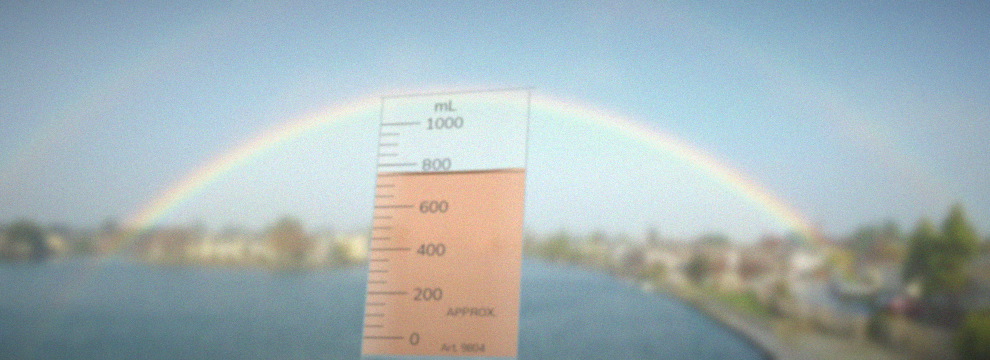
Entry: 750,mL
